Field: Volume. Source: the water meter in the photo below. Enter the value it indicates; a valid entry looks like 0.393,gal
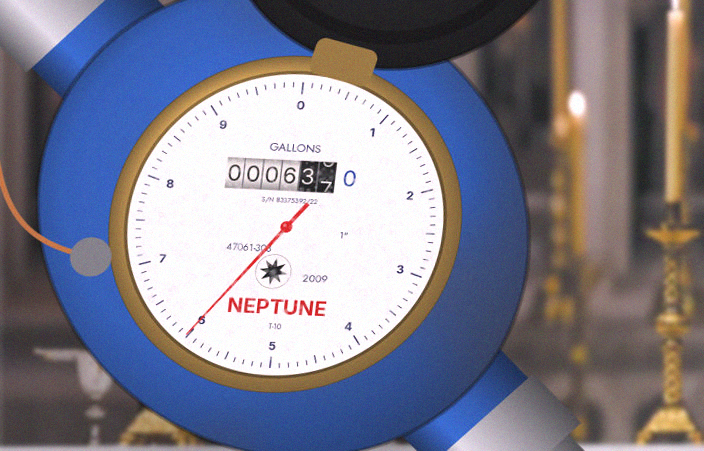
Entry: 6366.0,gal
